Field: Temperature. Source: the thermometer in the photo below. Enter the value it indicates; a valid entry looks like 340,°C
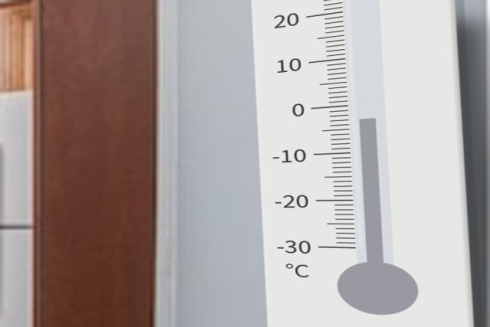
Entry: -3,°C
